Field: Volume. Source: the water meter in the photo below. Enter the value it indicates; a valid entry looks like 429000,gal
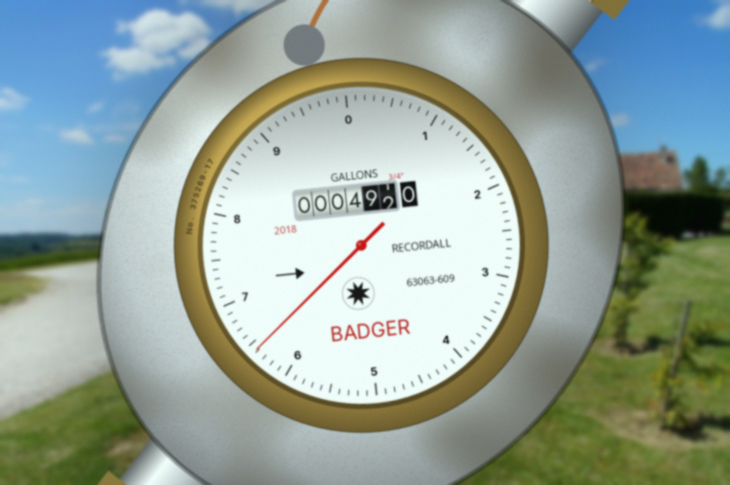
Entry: 4916.4,gal
